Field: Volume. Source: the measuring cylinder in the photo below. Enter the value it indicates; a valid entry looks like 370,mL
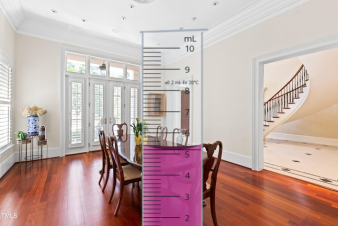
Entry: 5.2,mL
